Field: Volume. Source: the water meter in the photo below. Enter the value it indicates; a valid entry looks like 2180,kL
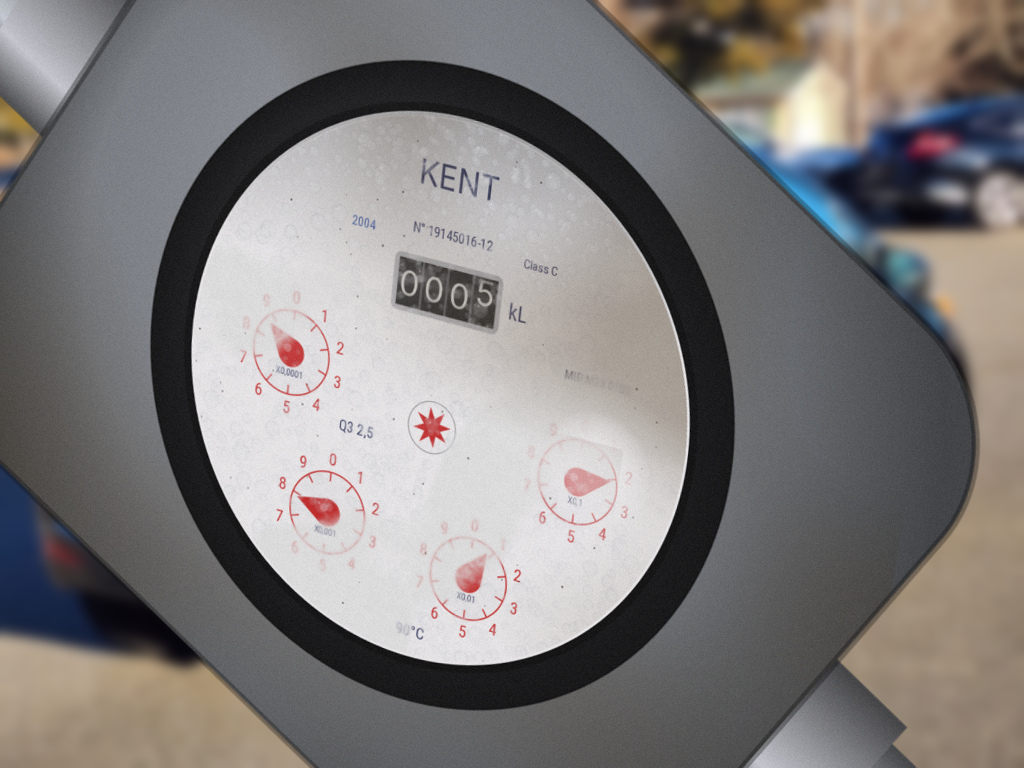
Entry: 5.2078,kL
